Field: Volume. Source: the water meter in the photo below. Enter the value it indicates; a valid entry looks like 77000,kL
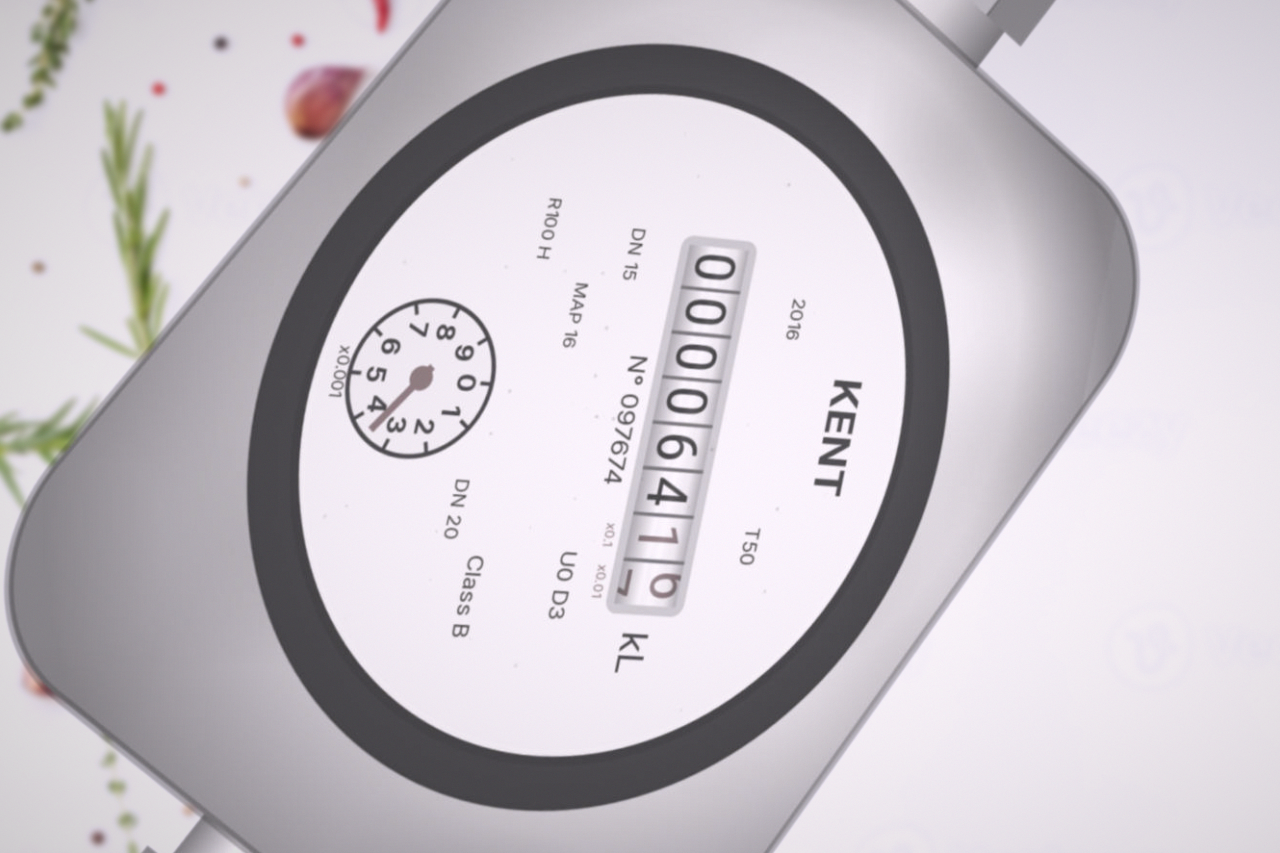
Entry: 64.163,kL
